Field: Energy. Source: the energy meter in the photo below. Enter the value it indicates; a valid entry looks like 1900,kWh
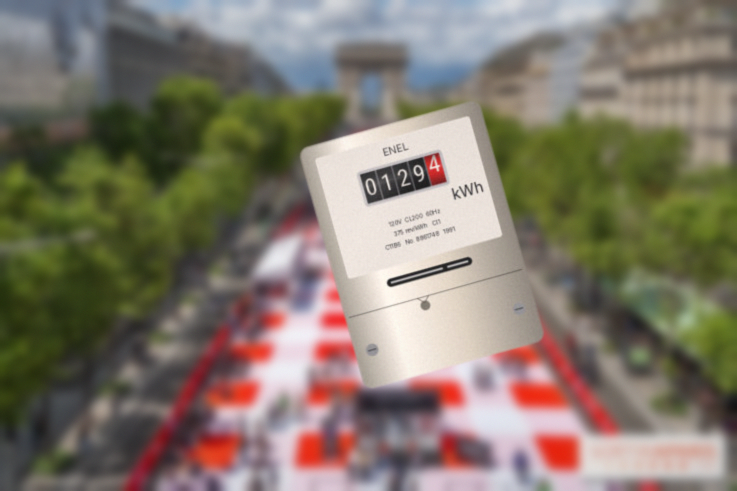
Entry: 129.4,kWh
